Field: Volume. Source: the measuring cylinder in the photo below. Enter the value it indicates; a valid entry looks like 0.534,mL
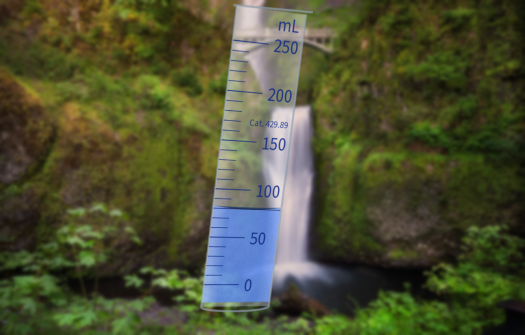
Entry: 80,mL
